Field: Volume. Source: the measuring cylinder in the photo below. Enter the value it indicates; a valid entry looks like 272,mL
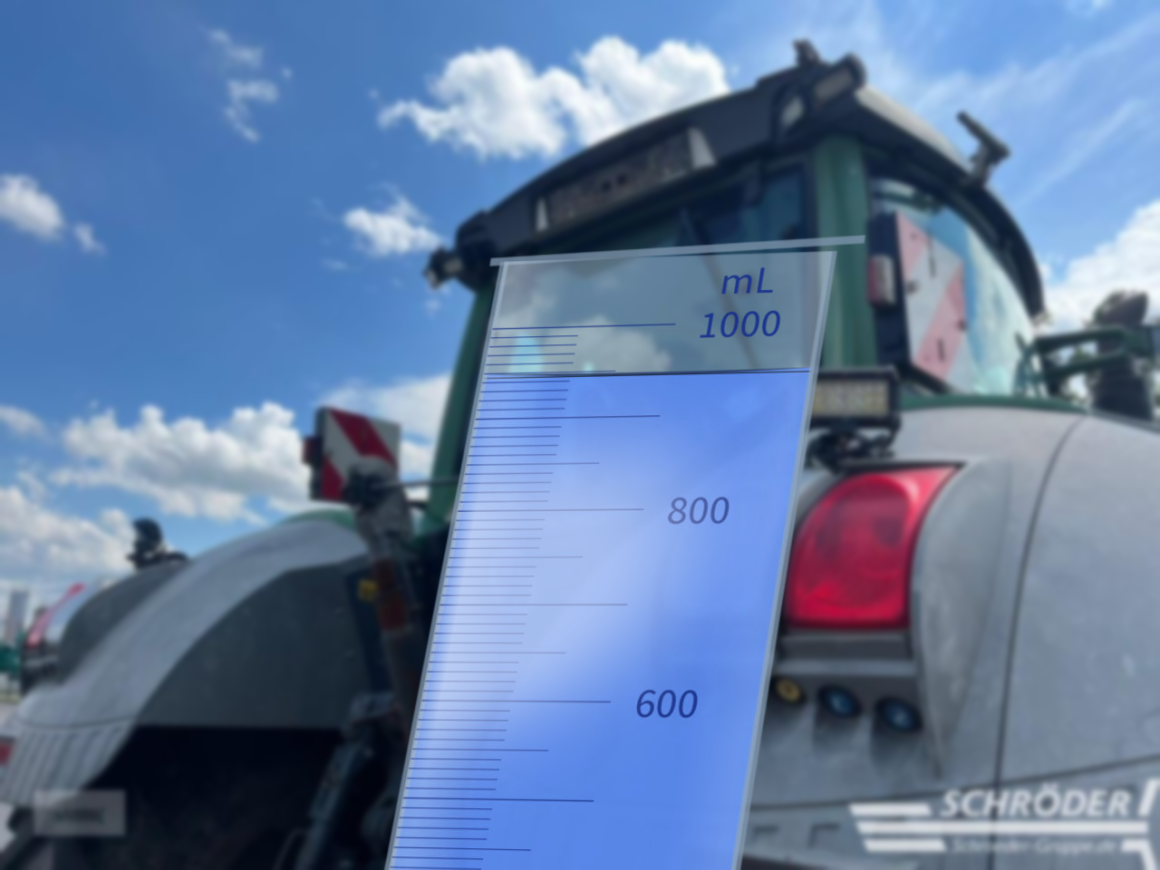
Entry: 945,mL
